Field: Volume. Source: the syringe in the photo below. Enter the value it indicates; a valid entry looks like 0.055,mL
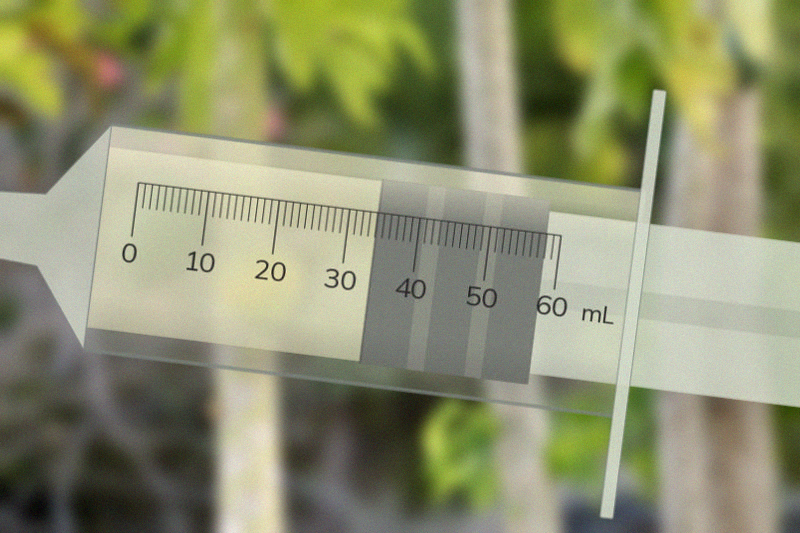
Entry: 34,mL
